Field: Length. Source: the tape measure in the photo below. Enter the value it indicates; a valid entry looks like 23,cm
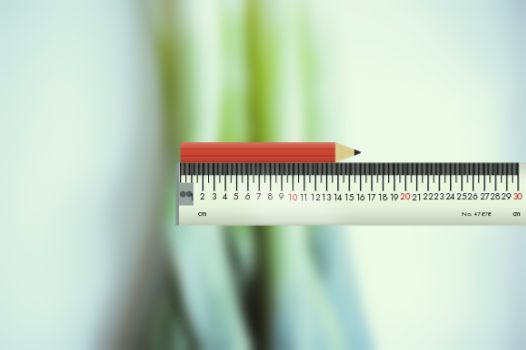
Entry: 16,cm
